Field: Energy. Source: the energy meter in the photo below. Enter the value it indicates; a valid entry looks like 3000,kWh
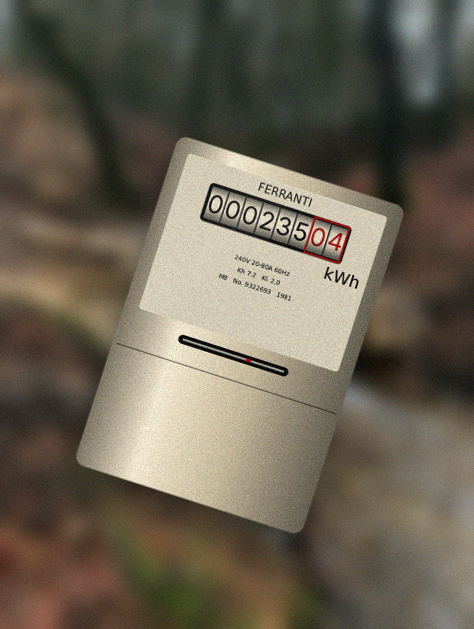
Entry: 235.04,kWh
